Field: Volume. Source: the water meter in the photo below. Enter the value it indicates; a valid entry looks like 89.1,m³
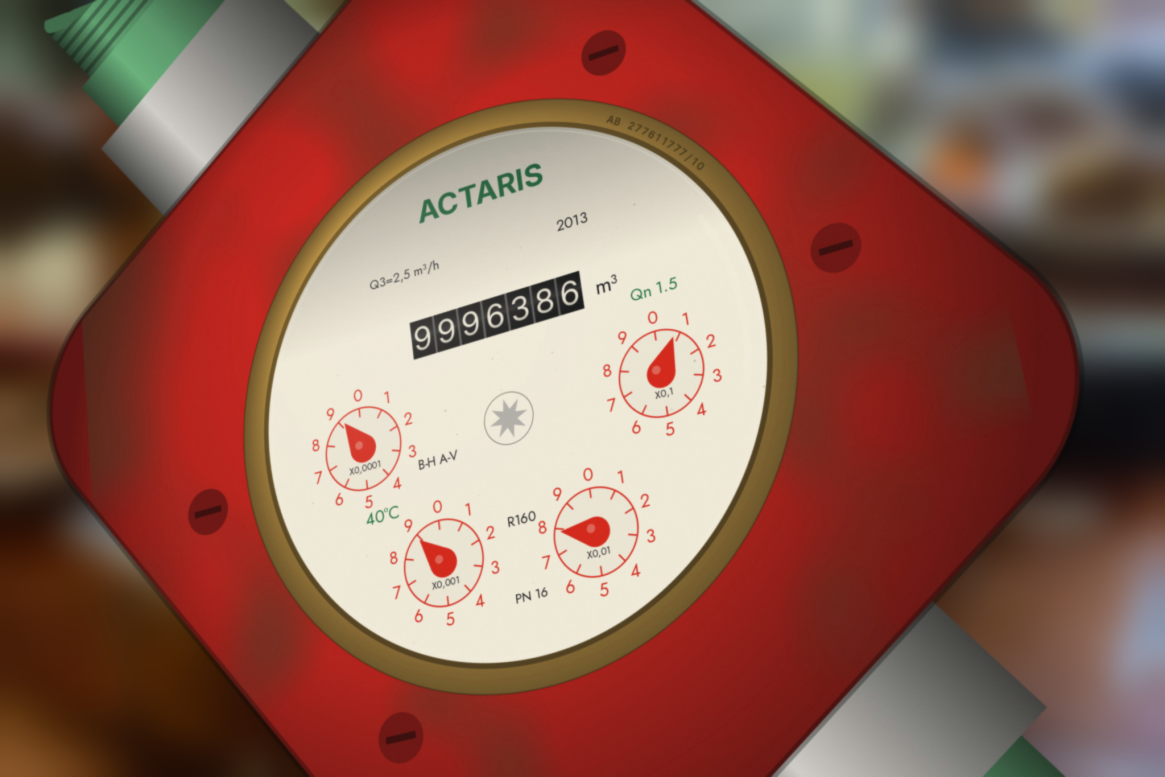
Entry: 9996386.0789,m³
